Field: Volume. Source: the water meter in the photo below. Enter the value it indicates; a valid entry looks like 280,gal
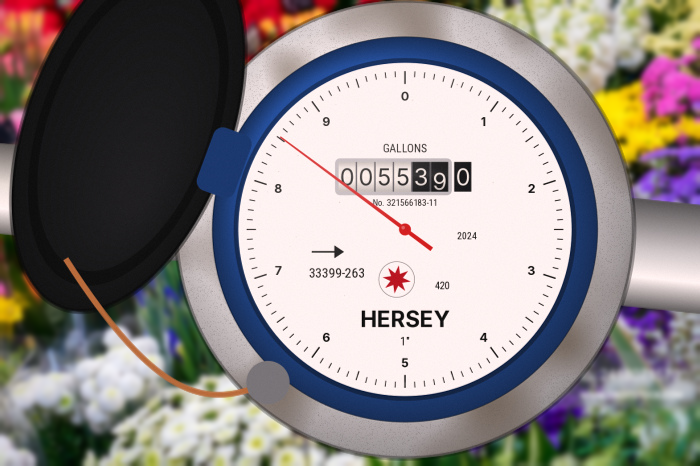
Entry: 55388.5,gal
